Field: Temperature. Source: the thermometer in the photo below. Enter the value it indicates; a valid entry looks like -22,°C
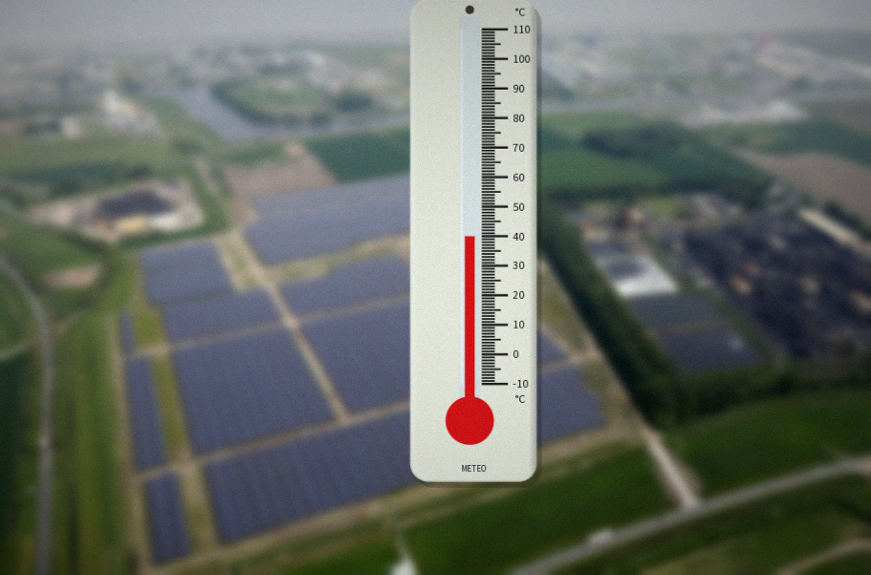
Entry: 40,°C
